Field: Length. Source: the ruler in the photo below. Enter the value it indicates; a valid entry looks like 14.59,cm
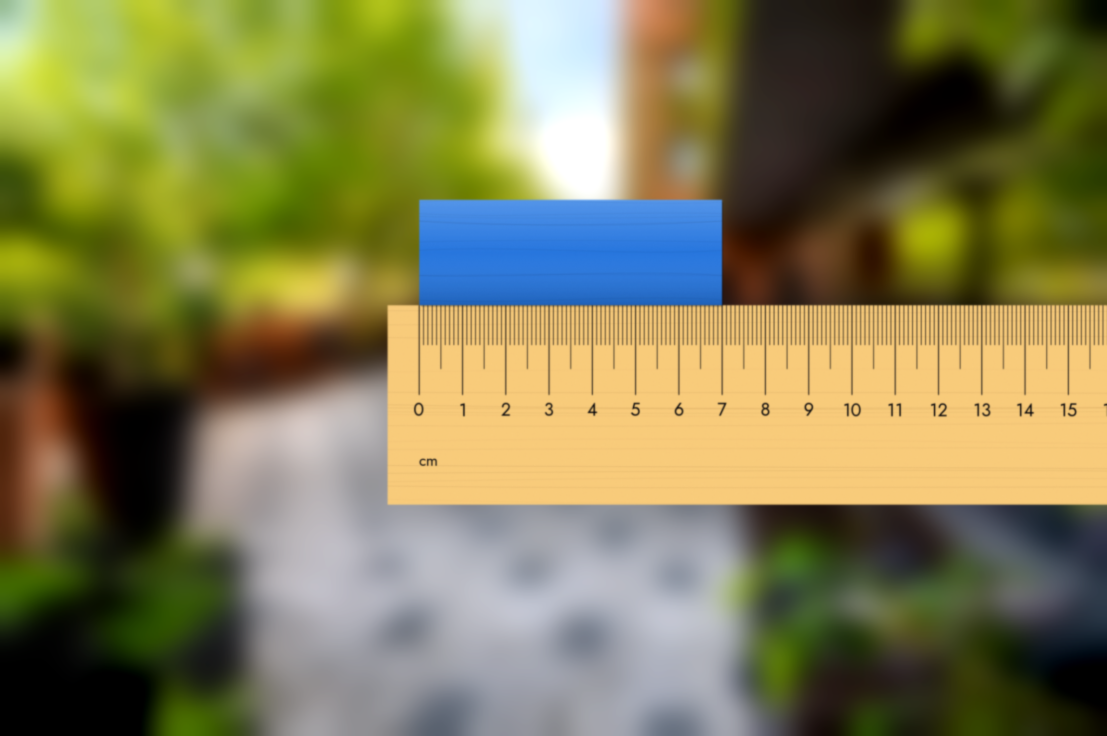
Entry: 7,cm
